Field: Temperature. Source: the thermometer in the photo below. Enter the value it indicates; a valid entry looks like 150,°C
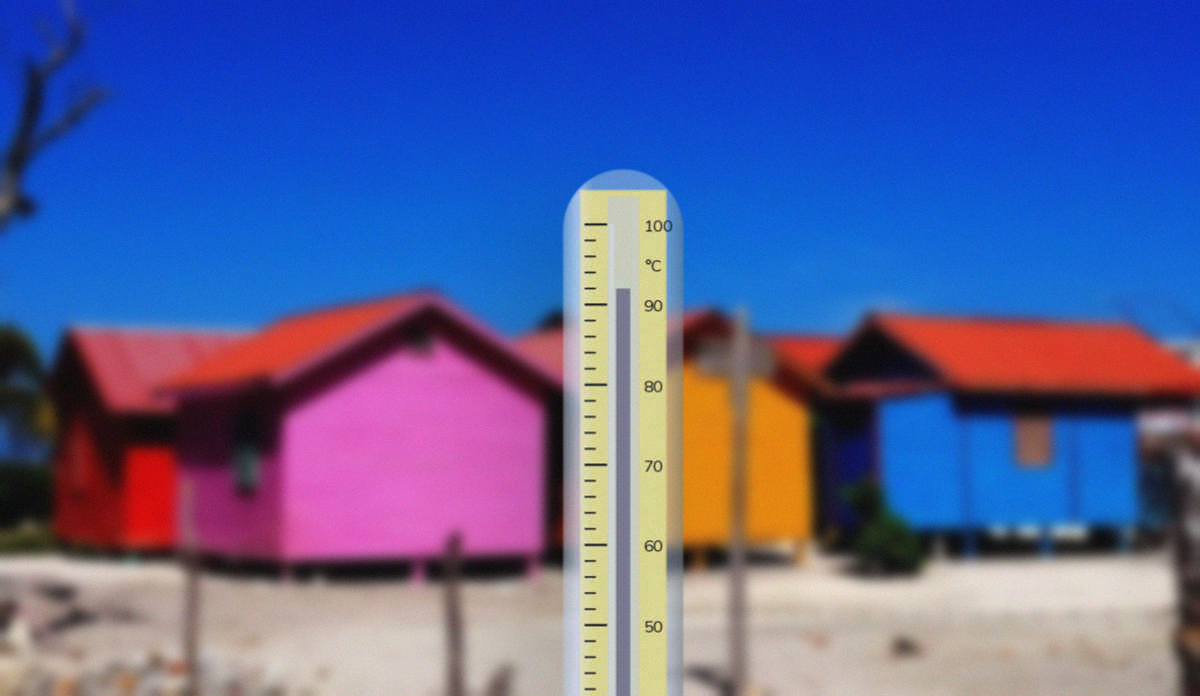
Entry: 92,°C
